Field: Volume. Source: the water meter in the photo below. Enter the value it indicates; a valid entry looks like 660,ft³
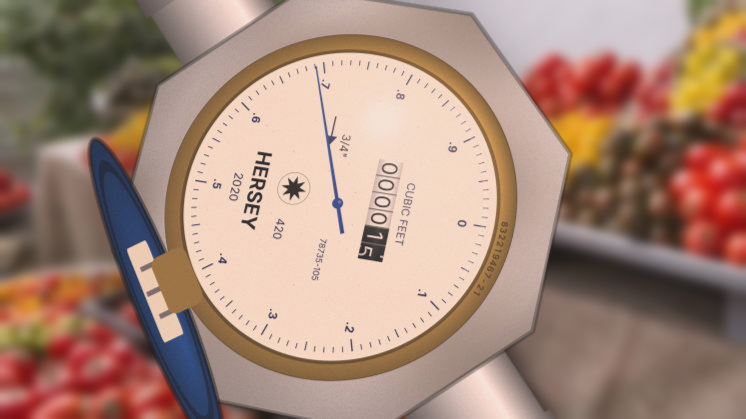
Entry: 14.69,ft³
